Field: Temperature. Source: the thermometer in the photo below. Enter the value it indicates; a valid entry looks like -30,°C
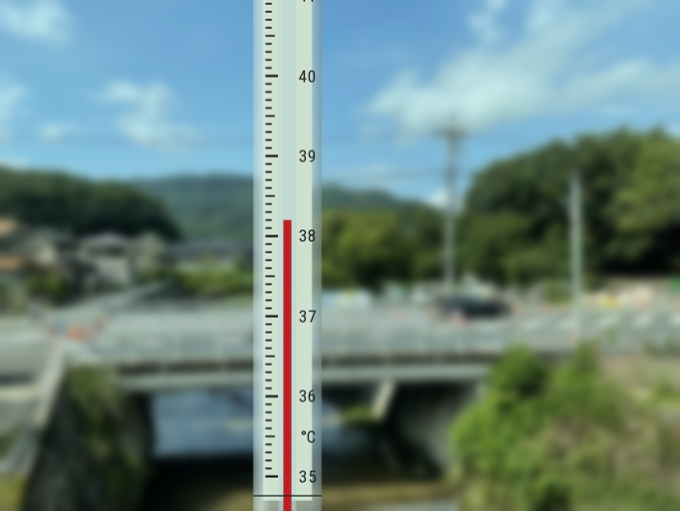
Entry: 38.2,°C
